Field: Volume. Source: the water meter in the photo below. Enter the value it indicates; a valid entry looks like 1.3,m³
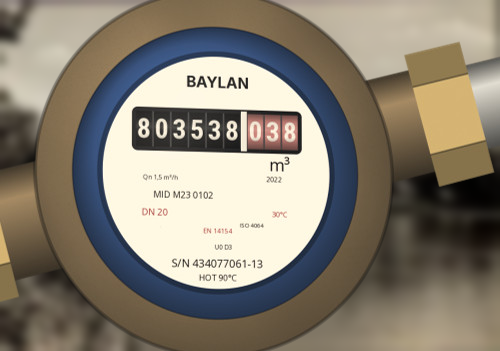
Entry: 803538.038,m³
